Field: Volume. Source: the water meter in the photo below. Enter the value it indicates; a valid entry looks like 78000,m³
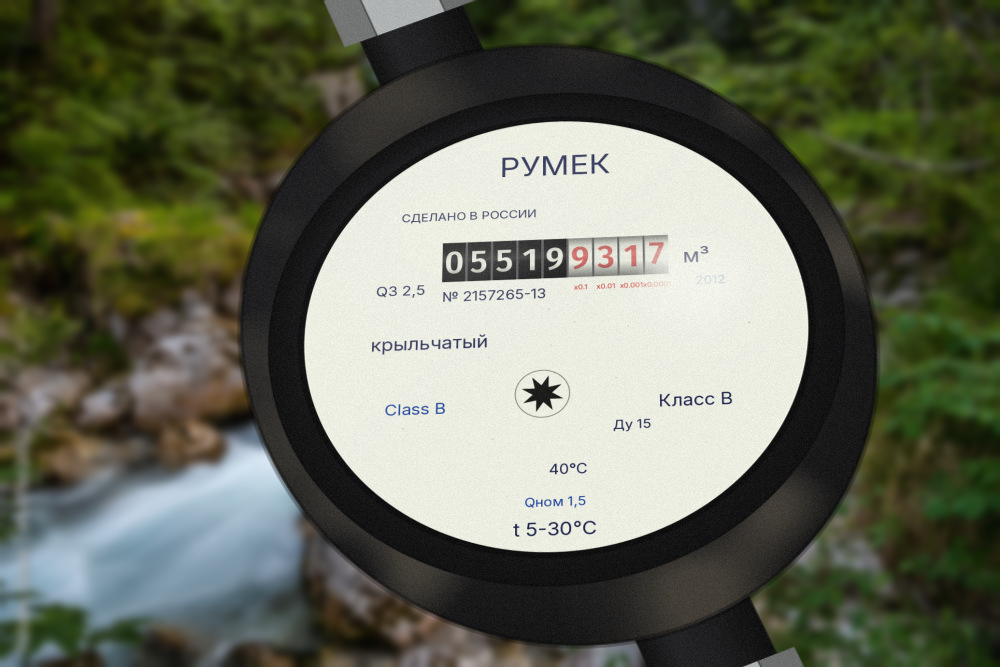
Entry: 5519.9317,m³
